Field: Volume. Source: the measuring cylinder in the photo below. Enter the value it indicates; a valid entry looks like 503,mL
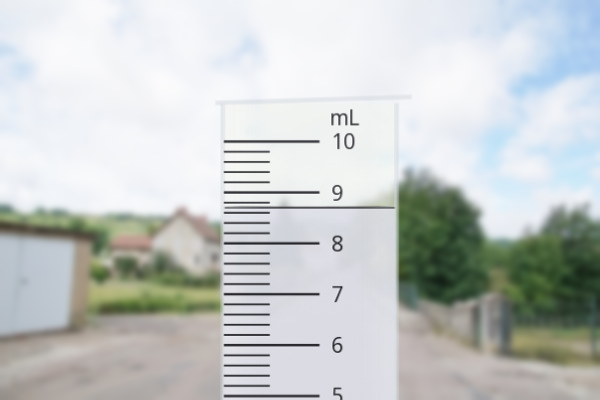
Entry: 8.7,mL
